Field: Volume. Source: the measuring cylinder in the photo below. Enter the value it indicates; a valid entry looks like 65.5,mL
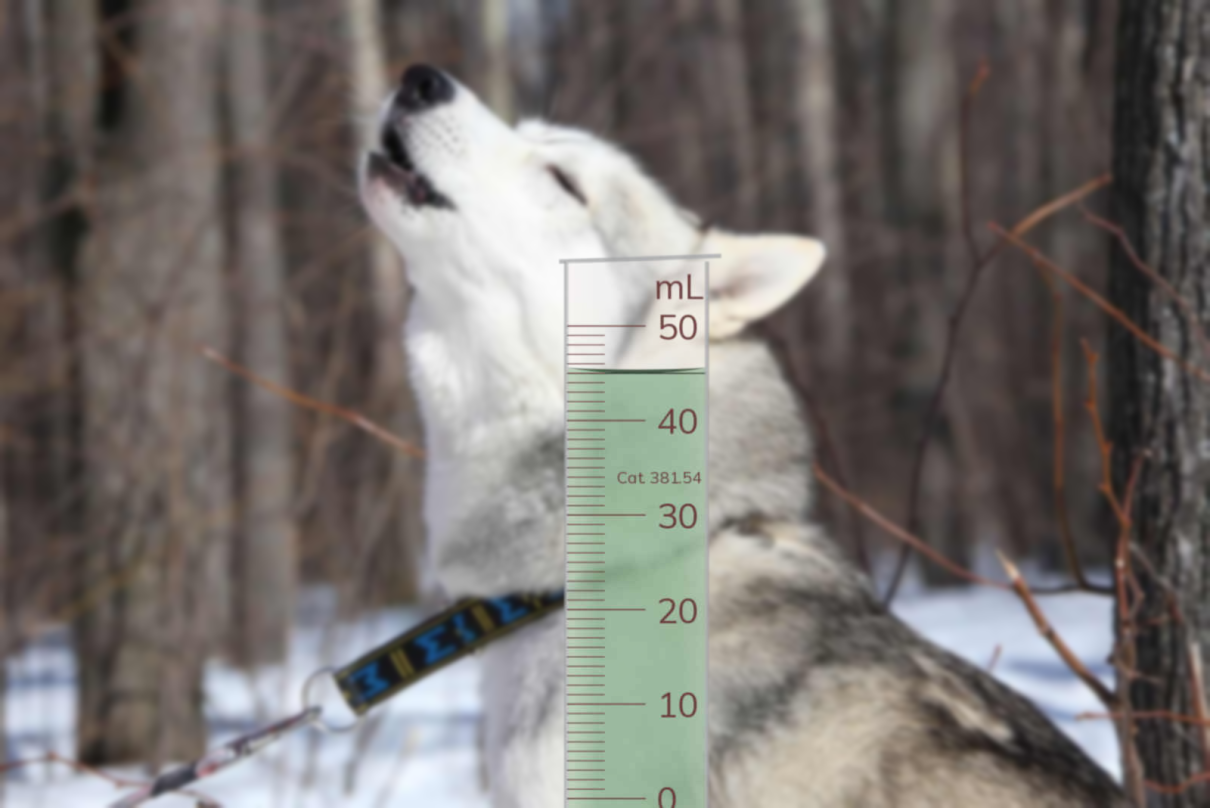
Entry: 45,mL
